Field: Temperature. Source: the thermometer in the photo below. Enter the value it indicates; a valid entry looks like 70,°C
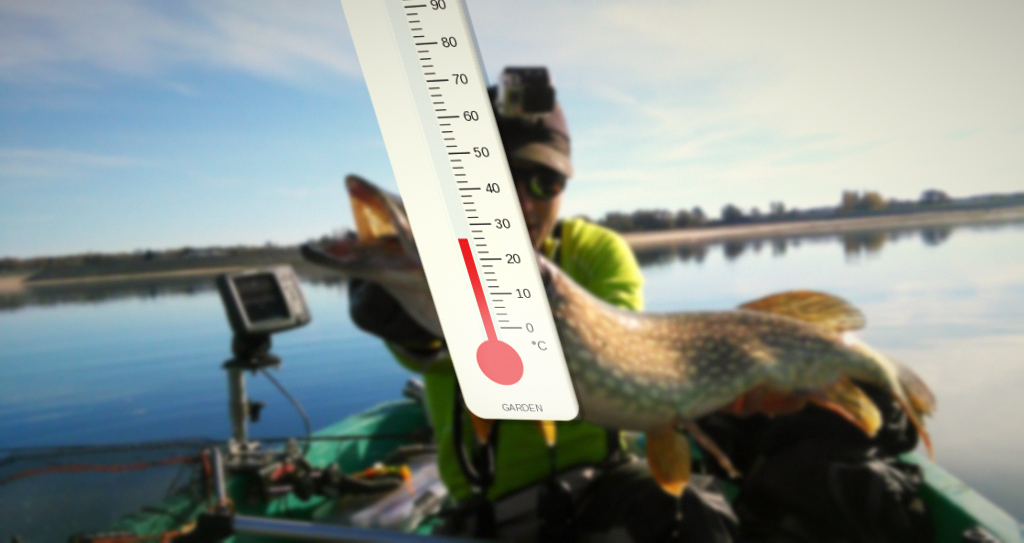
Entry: 26,°C
